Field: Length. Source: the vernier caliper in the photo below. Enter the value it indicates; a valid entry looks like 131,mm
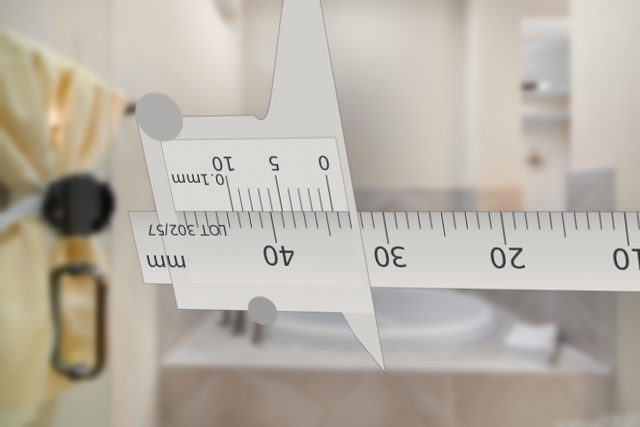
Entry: 34.4,mm
